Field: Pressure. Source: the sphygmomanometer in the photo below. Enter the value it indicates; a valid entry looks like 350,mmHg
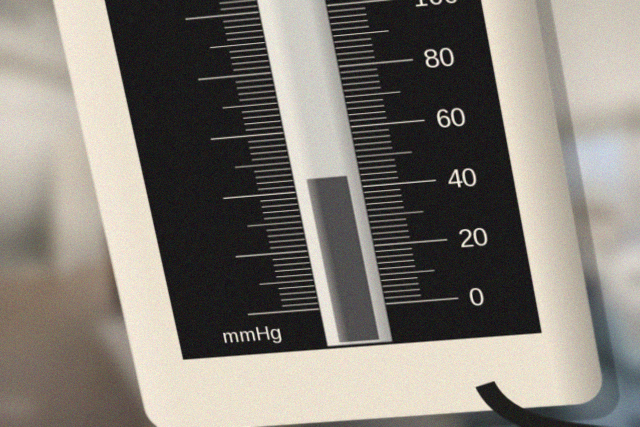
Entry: 44,mmHg
